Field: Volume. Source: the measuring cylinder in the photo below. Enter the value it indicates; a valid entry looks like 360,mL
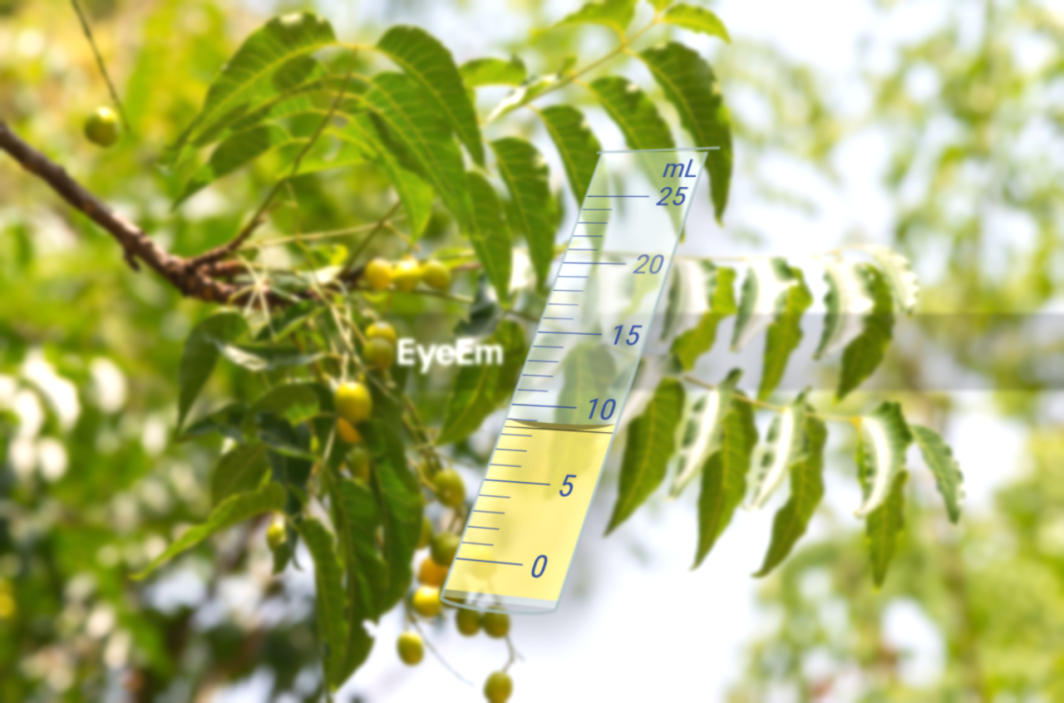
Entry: 8.5,mL
